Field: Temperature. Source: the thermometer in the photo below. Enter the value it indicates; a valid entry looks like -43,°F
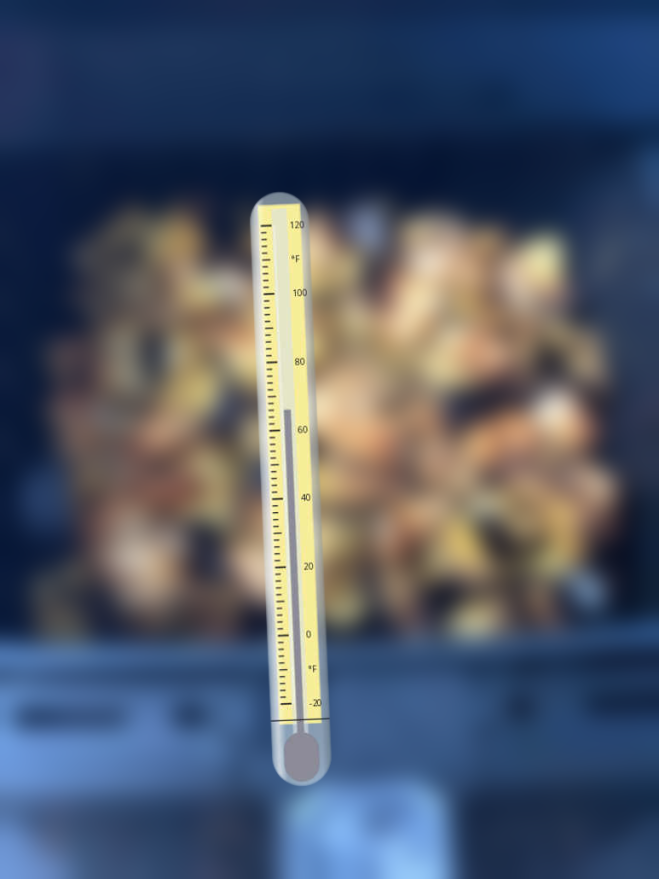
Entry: 66,°F
